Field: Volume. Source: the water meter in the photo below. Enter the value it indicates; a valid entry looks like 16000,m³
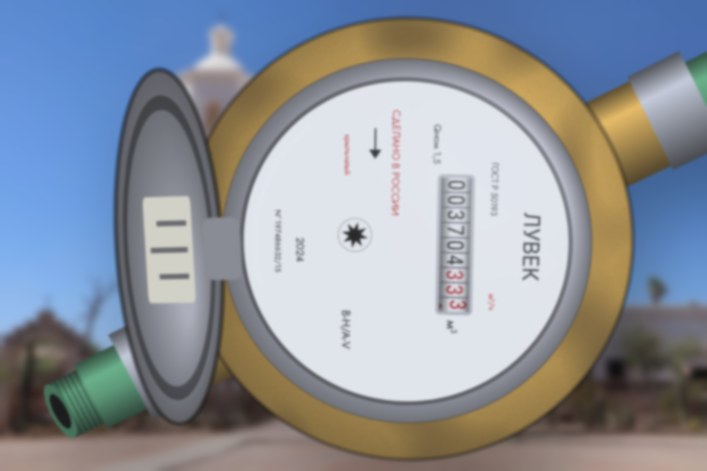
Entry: 3704.333,m³
